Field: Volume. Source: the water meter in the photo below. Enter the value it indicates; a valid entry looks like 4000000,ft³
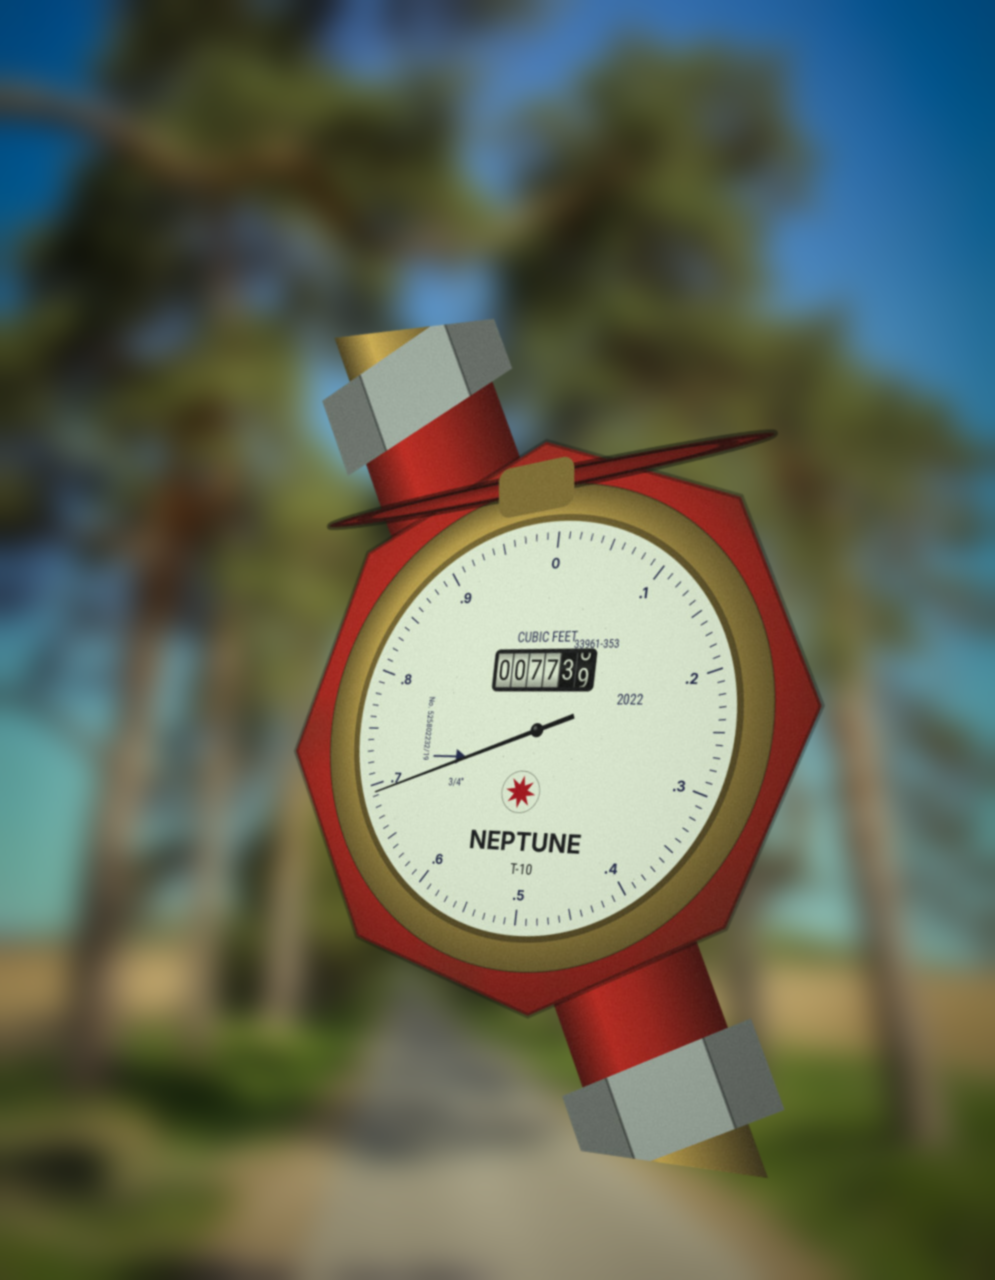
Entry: 7738.69,ft³
